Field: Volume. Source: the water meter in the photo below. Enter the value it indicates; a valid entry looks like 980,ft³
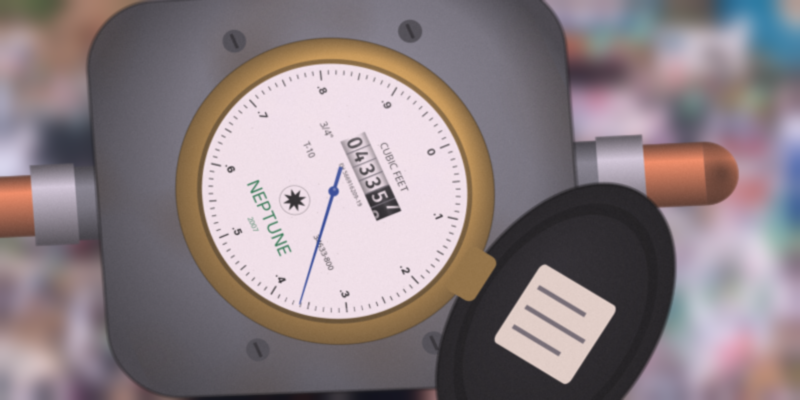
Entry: 43357.36,ft³
